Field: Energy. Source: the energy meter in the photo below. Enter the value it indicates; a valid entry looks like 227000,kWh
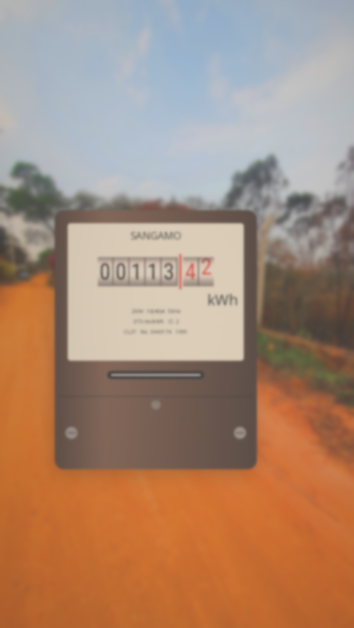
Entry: 113.42,kWh
